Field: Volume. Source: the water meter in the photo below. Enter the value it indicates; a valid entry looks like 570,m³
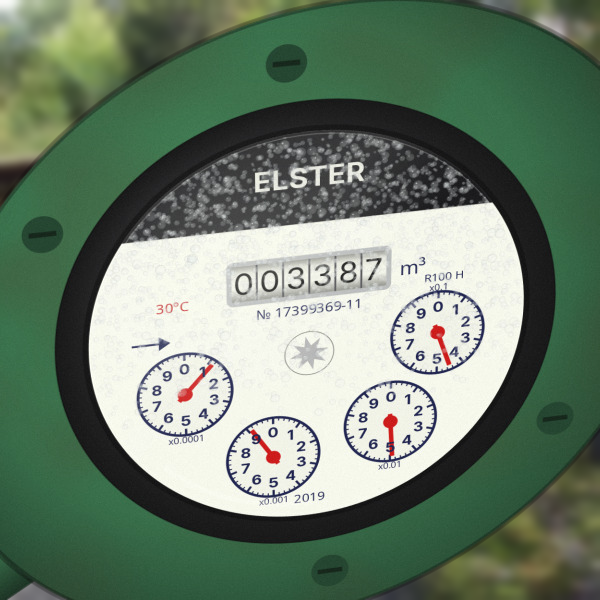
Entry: 3387.4491,m³
